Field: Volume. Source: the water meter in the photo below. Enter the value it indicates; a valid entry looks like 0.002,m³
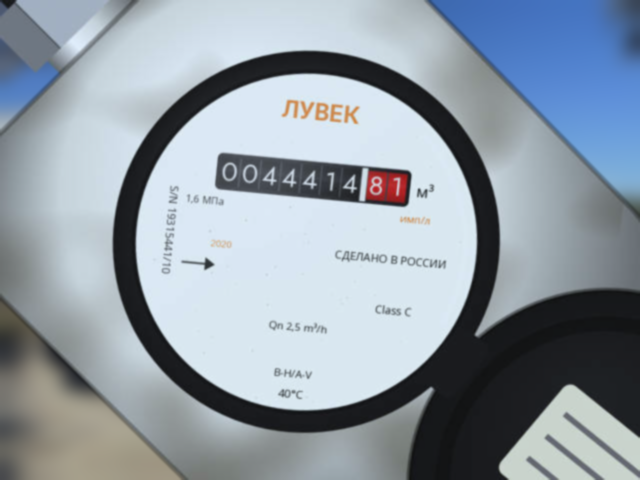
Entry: 44414.81,m³
